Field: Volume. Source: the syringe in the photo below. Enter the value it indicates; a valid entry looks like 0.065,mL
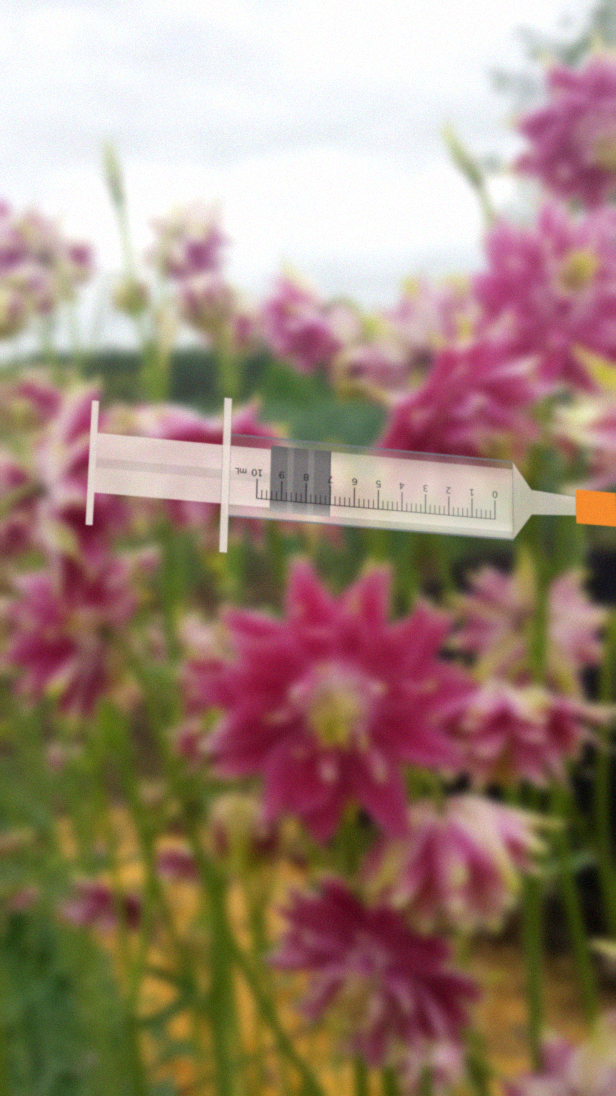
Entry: 7,mL
